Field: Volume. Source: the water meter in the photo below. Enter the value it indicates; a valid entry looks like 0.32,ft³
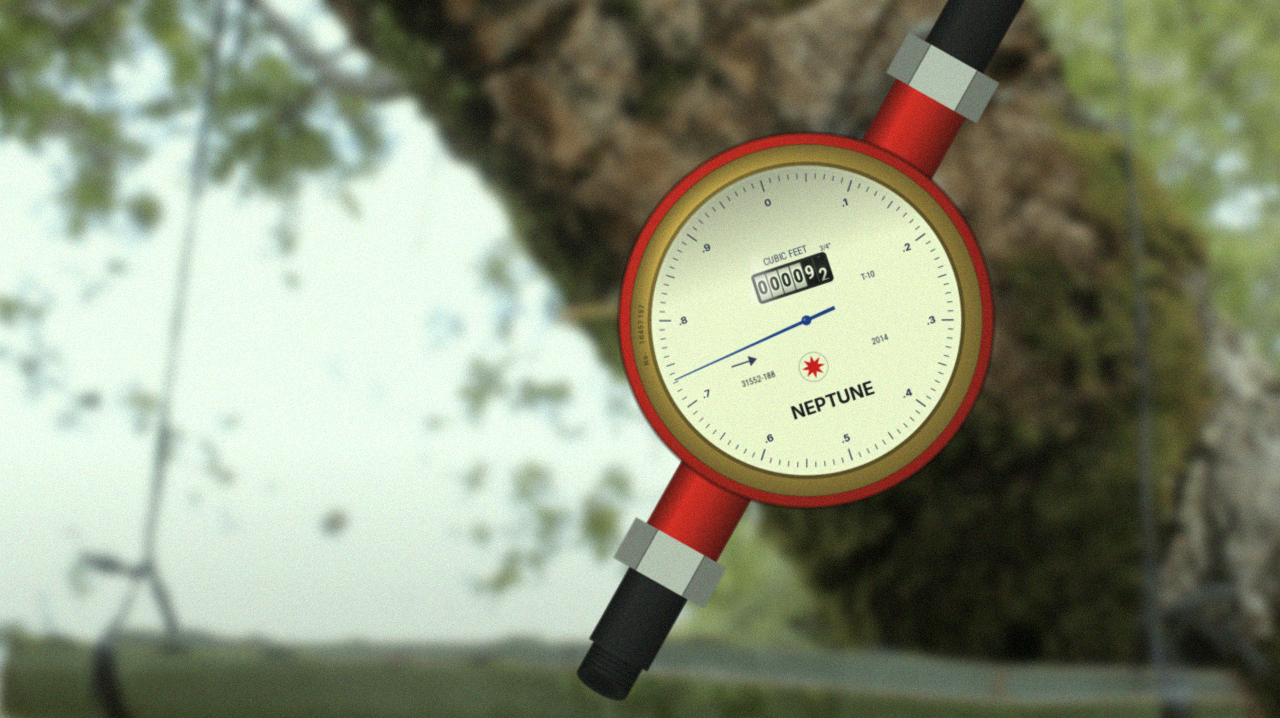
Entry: 91.73,ft³
